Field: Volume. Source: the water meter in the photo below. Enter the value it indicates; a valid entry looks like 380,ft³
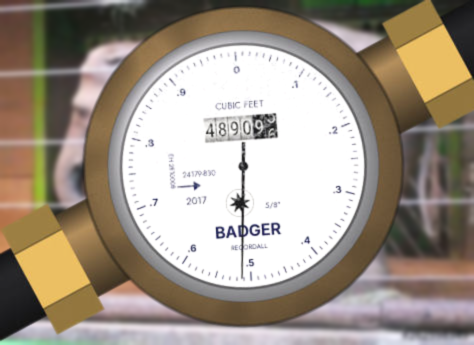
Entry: 489095.51,ft³
